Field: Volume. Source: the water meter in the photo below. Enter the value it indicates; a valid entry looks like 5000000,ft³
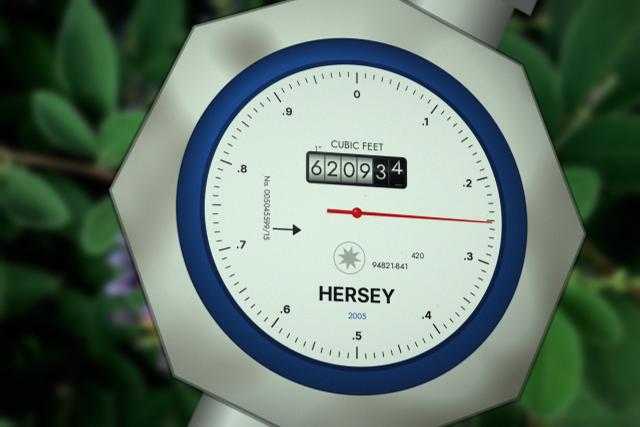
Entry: 620934.25,ft³
